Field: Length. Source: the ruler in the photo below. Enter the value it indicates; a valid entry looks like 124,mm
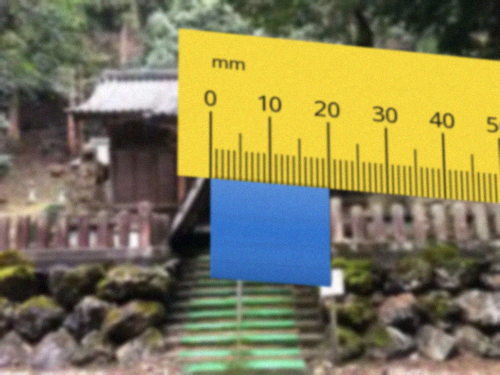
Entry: 20,mm
